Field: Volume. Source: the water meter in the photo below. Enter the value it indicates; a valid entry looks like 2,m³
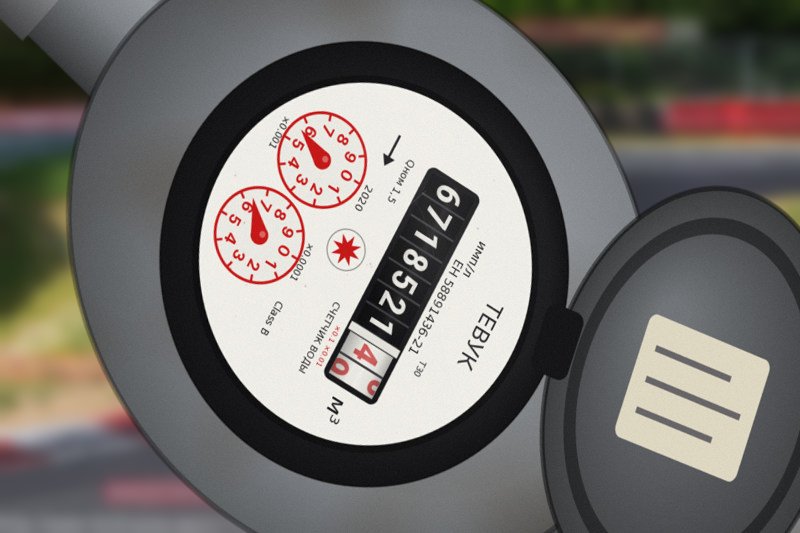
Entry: 6718521.4856,m³
